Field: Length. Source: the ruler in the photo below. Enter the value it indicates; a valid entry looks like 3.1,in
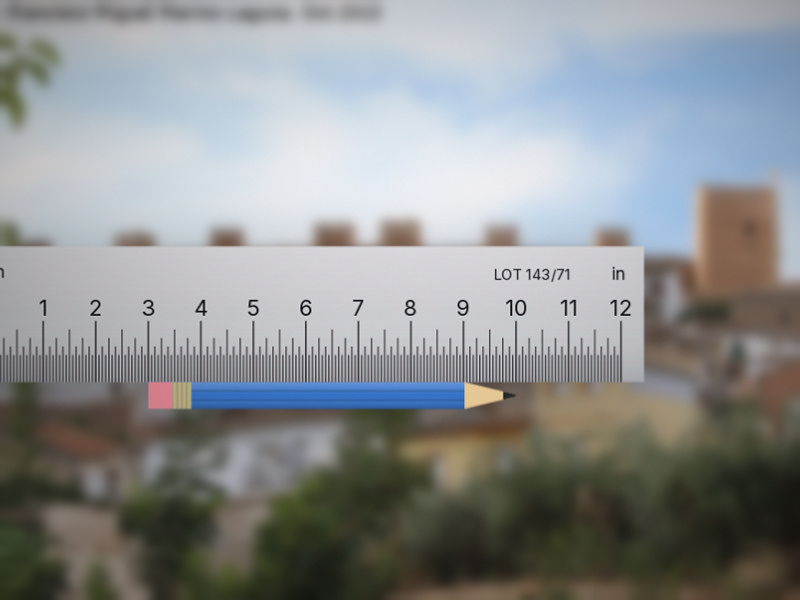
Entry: 7,in
